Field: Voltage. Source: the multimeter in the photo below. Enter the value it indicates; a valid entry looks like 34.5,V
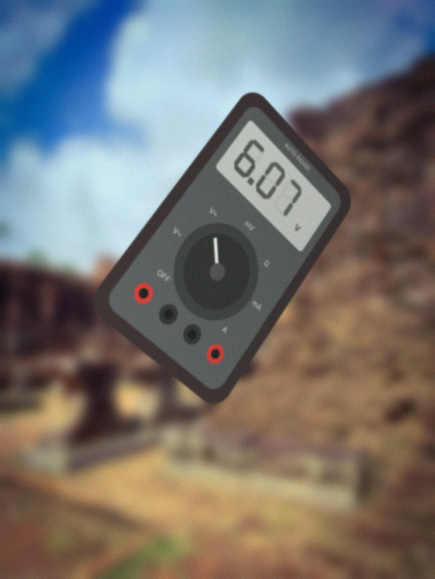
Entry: 6.07,V
